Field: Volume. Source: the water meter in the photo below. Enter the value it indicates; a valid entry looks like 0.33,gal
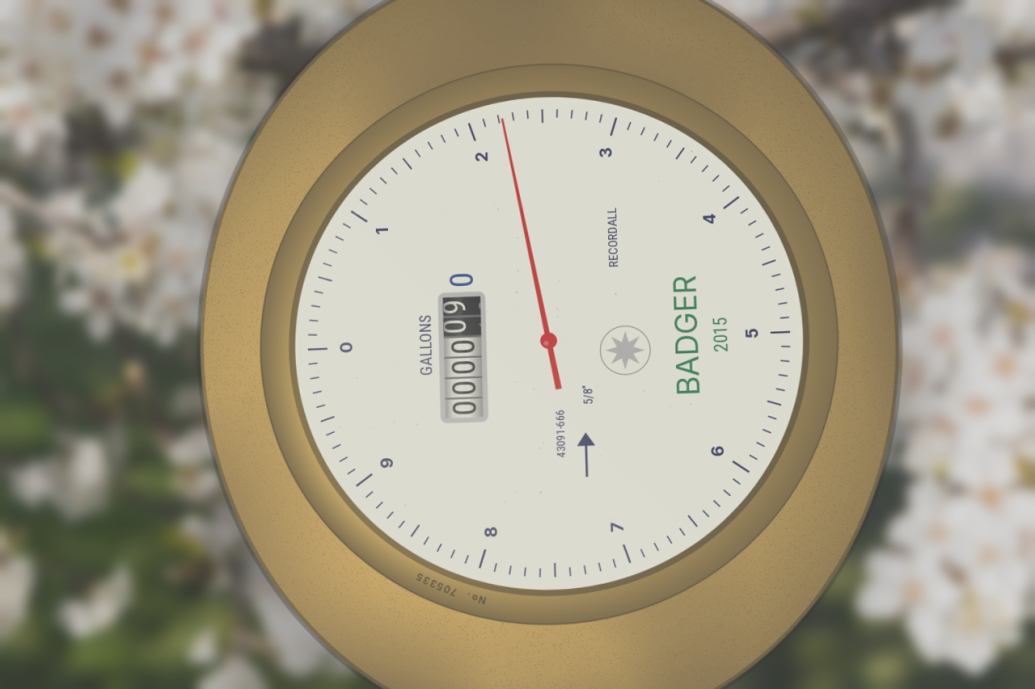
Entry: 92.2,gal
